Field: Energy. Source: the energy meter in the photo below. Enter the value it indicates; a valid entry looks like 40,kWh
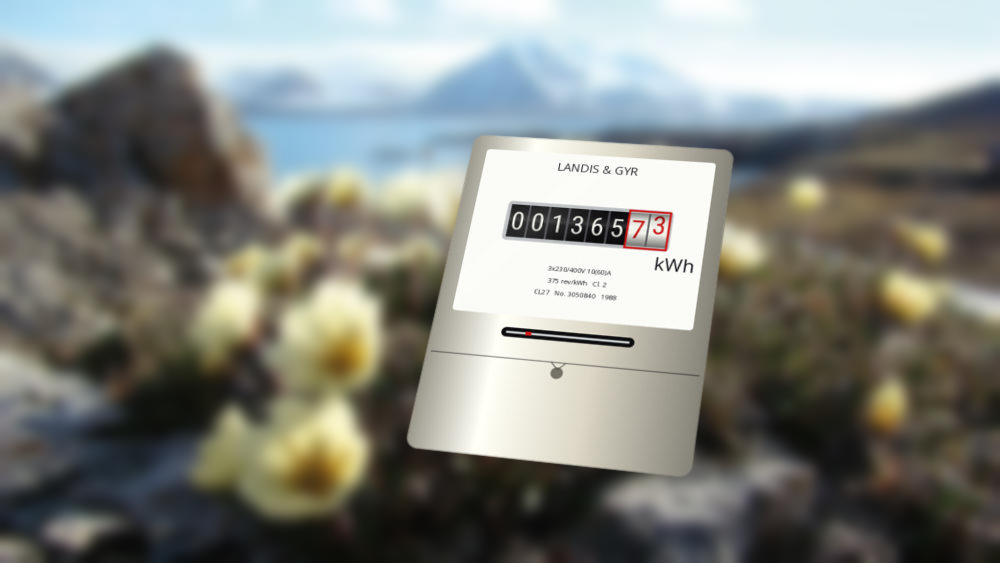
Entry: 1365.73,kWh
